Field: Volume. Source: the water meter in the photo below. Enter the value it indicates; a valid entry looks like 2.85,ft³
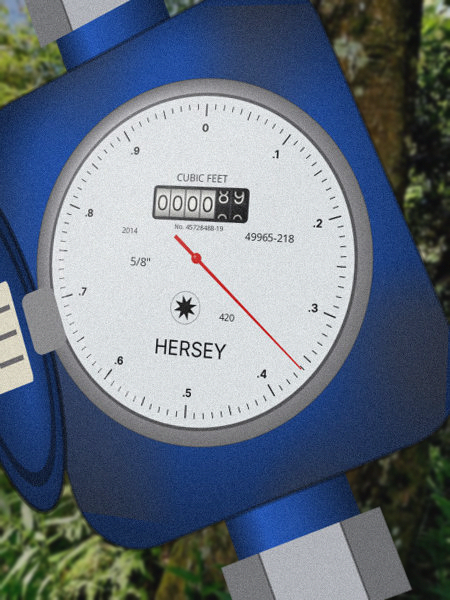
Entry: 89.36,ft³
